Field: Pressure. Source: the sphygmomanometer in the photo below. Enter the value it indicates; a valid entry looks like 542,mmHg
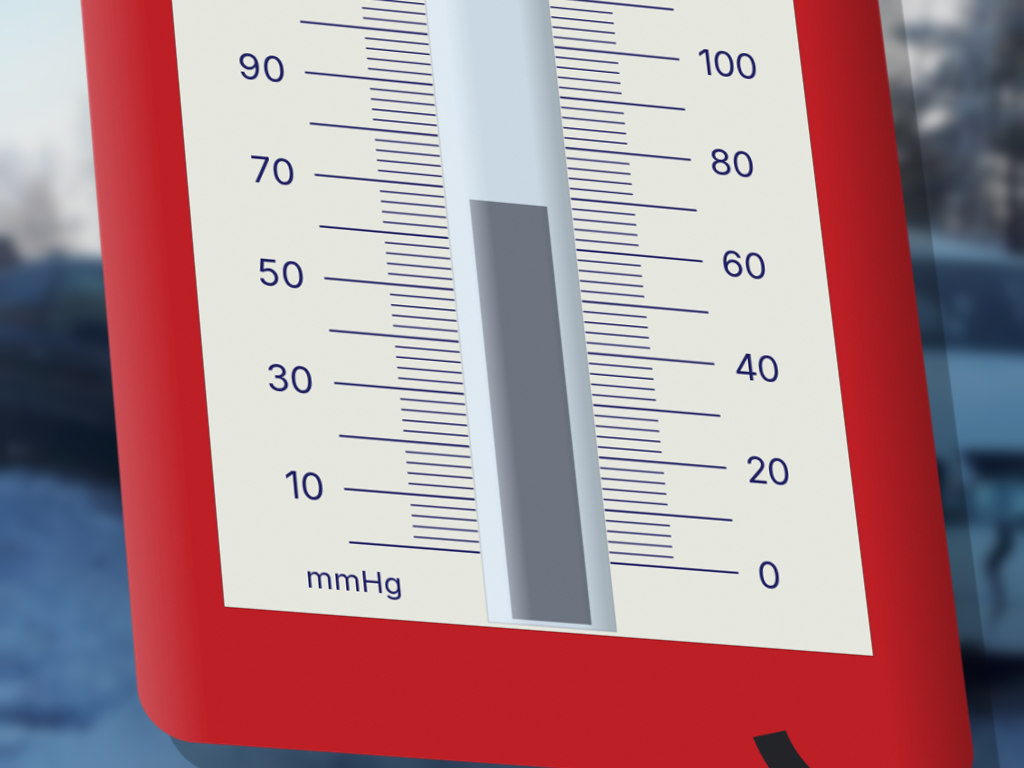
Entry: 68,mmHg
